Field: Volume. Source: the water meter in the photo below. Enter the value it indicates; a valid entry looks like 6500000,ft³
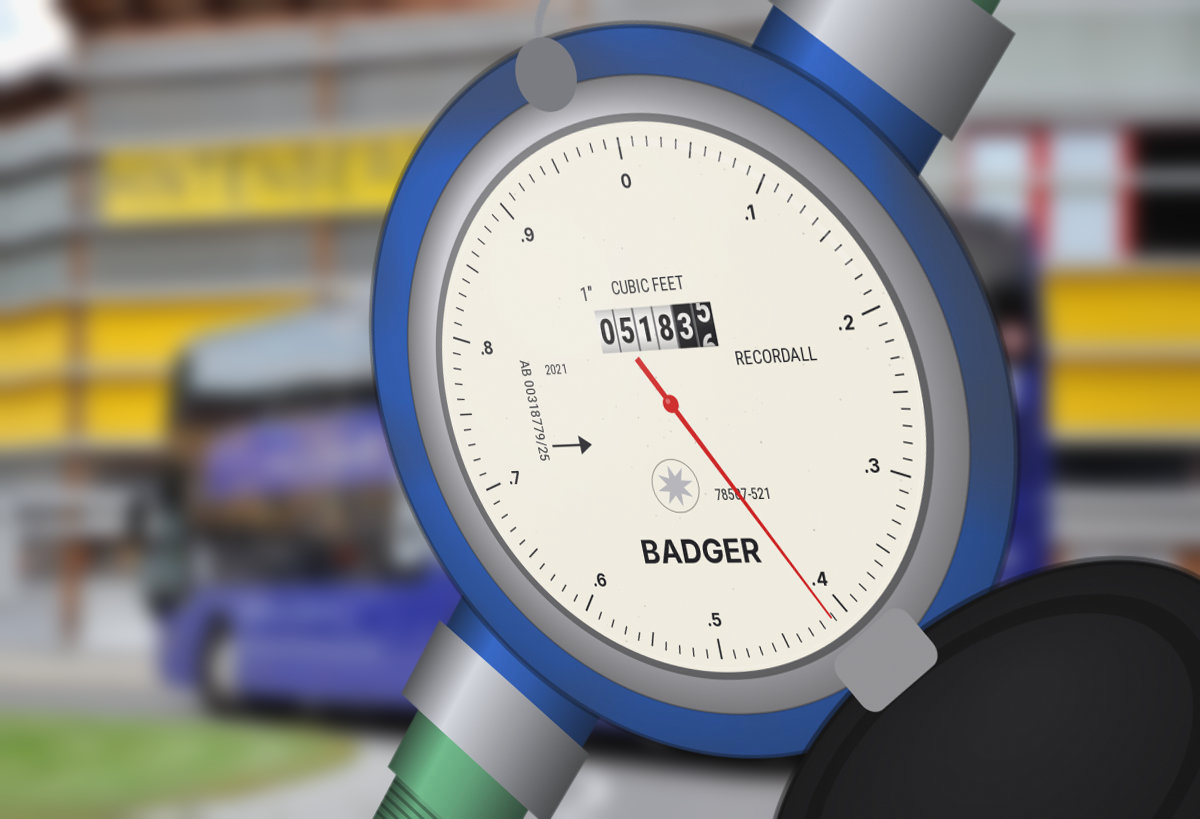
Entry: 51835.41,ft³
